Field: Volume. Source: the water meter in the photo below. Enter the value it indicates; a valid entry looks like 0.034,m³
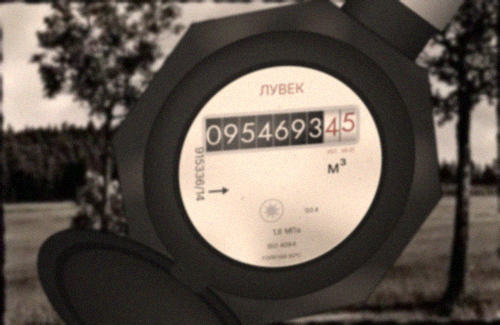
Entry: 954693.45,m³
